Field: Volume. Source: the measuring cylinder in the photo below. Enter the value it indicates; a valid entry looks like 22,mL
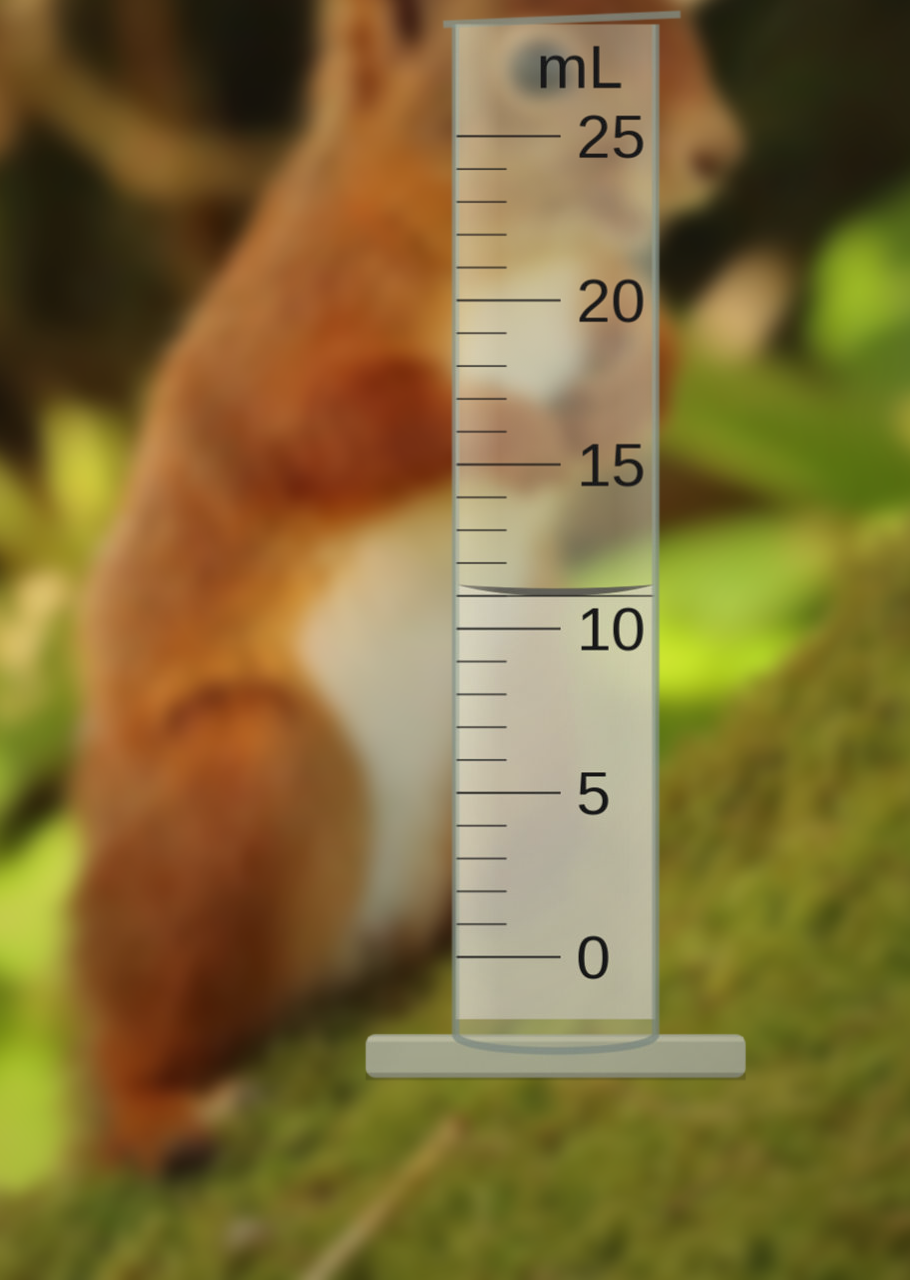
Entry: 11,mL
